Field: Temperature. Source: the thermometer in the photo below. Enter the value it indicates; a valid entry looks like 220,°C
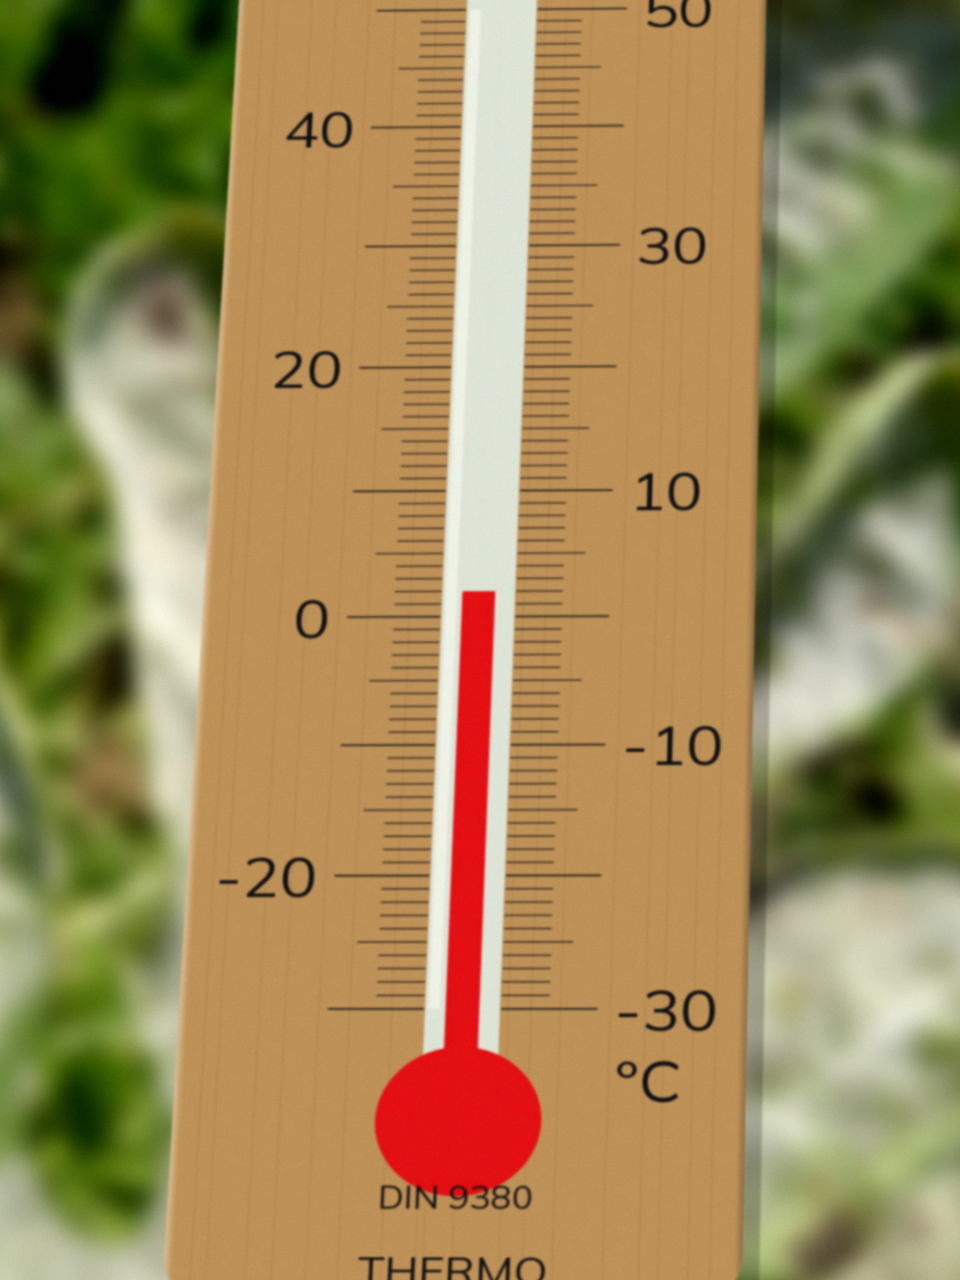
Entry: 2,°C
